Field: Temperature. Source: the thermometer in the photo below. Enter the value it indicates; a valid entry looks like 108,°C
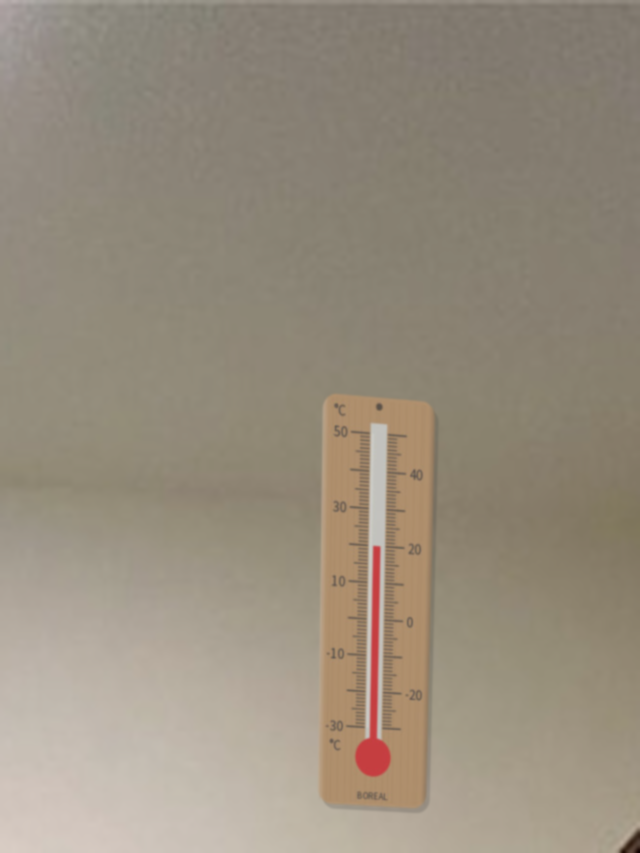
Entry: 20,°C
